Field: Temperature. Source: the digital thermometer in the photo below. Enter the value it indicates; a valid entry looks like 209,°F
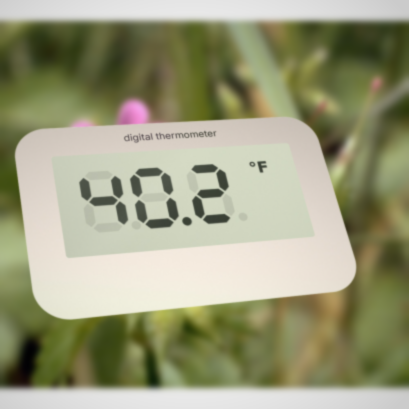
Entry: 40.2,°F
